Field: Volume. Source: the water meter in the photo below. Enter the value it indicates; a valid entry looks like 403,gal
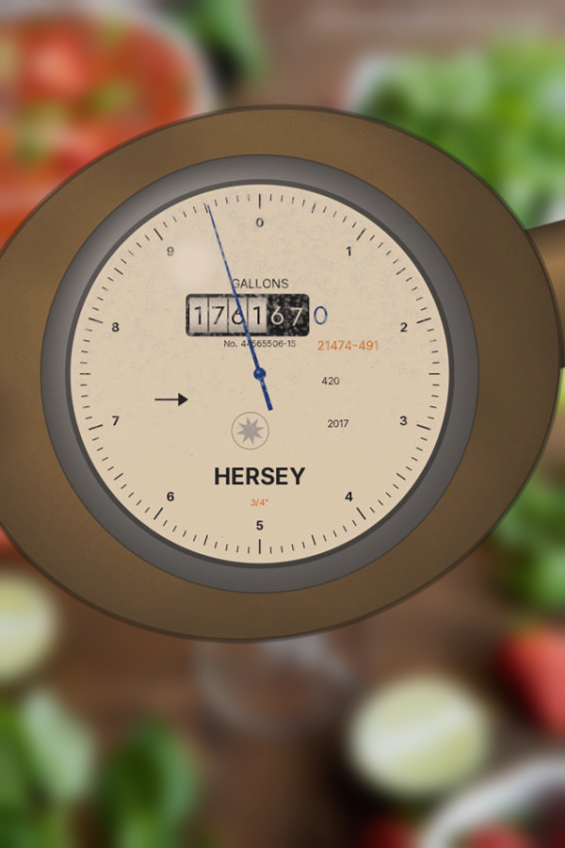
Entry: 1761669.5,gal
